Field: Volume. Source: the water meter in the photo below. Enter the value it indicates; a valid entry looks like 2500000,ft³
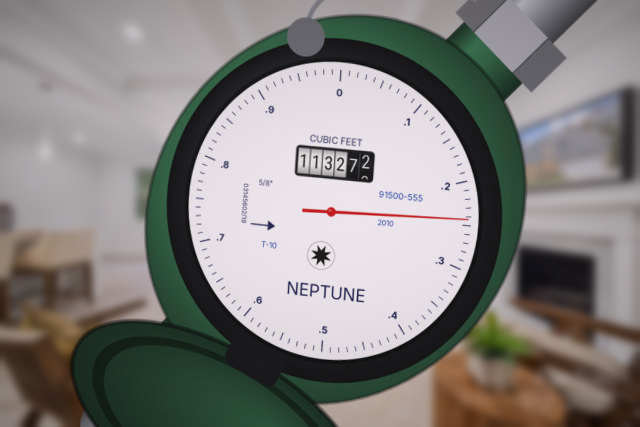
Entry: 113272.24,ft³
